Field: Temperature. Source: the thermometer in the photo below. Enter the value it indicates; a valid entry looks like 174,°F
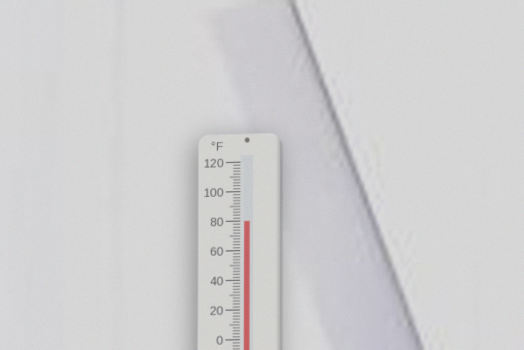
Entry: 80,°F
